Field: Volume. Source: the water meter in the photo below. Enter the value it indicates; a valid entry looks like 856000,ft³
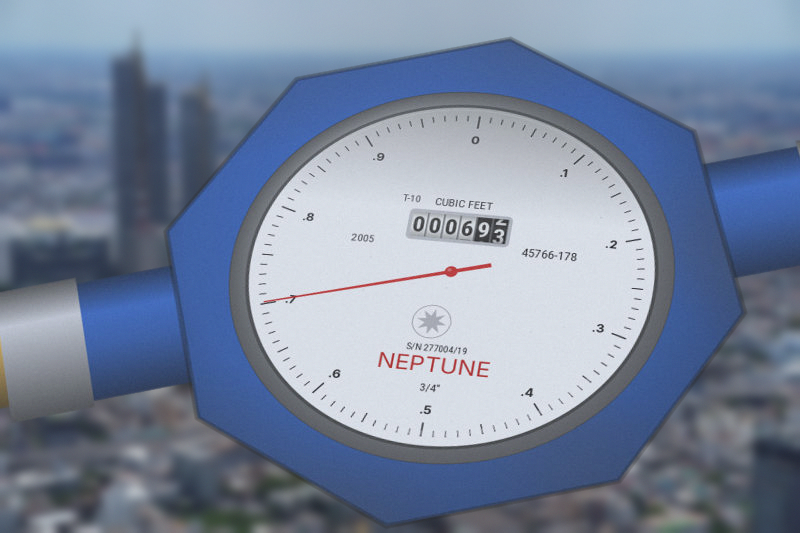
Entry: 692.70,ft³
